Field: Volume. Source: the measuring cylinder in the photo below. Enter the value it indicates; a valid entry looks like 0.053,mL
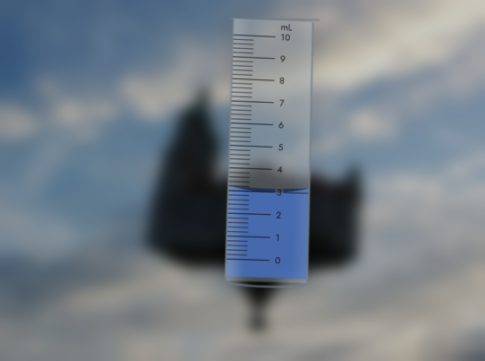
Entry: 3,mL
